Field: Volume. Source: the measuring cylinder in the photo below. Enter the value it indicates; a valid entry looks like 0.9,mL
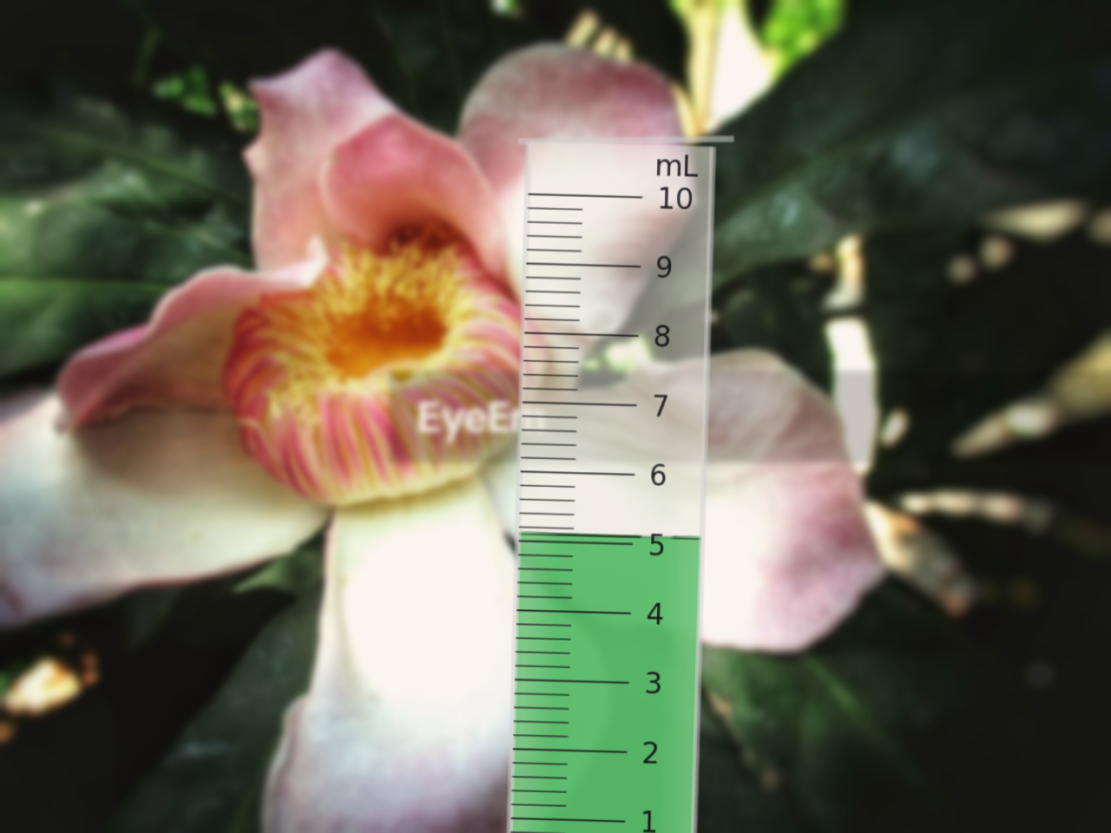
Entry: 5.1,mL
